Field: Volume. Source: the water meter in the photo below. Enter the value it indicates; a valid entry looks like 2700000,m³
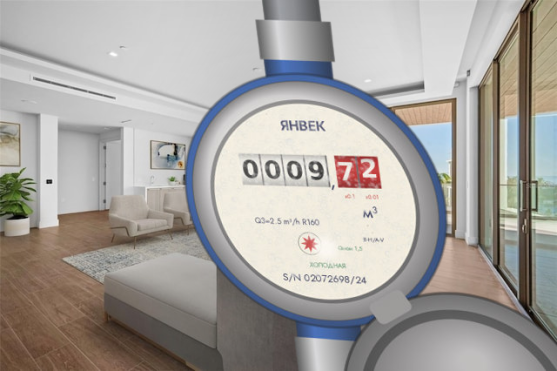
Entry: 9.72,m³
